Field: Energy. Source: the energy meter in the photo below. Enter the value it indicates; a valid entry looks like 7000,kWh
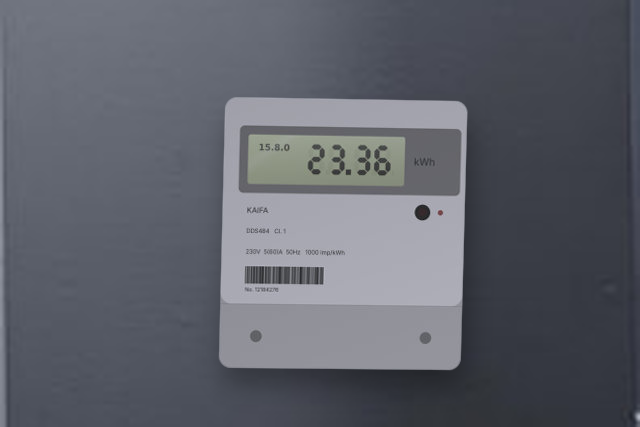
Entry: 23.36,kWh
